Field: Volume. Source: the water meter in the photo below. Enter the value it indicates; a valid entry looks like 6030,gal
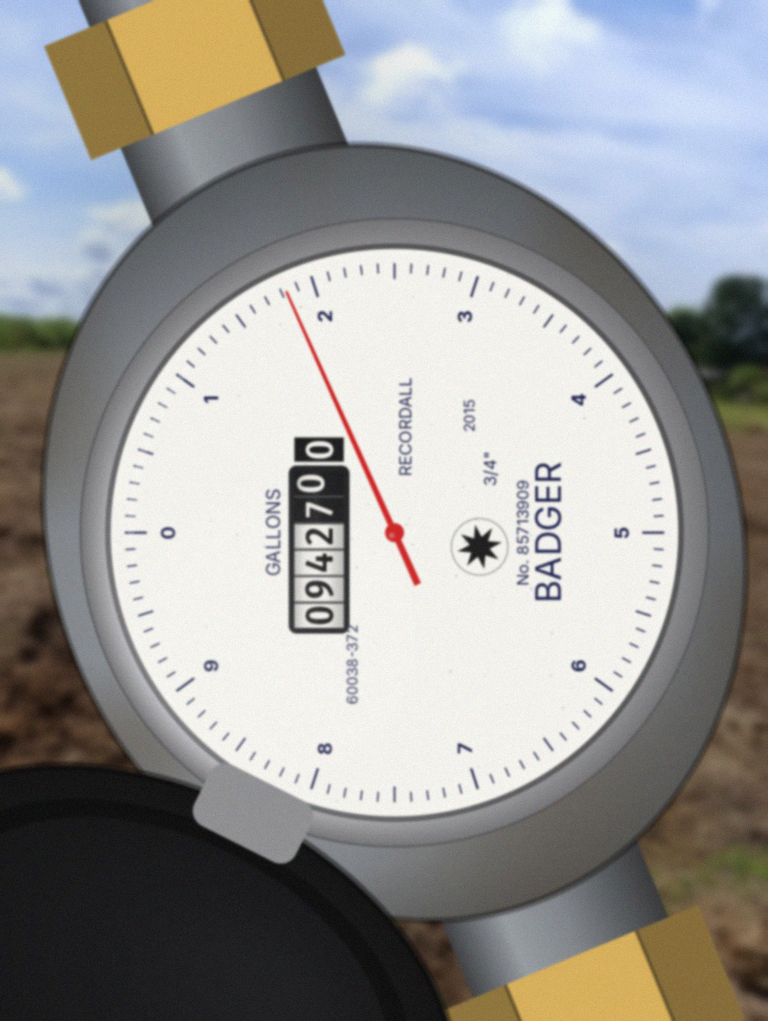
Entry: 942701.8,gal
